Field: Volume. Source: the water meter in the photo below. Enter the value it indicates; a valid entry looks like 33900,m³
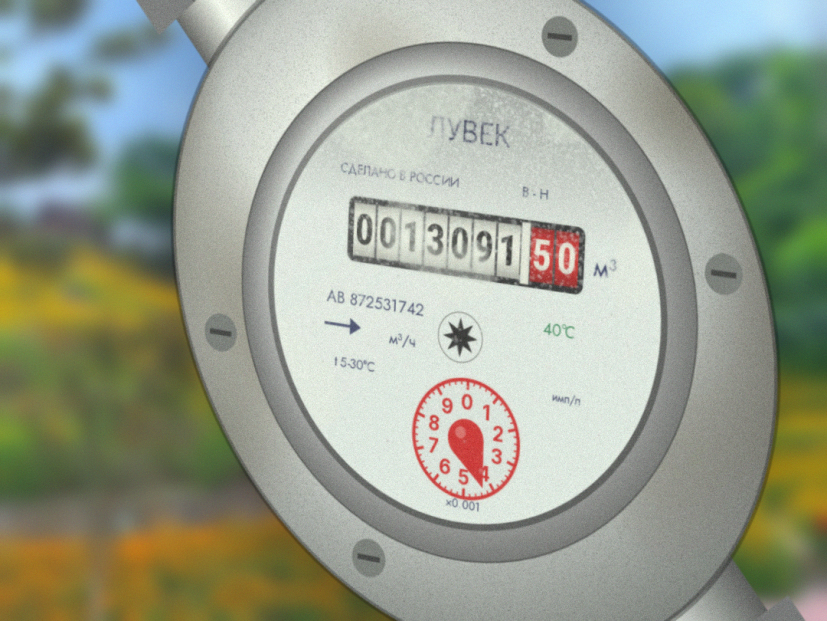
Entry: 13091.504,m³
